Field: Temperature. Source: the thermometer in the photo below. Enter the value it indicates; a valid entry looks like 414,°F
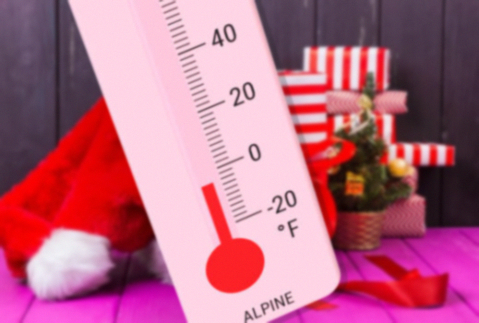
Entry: -4,°F
